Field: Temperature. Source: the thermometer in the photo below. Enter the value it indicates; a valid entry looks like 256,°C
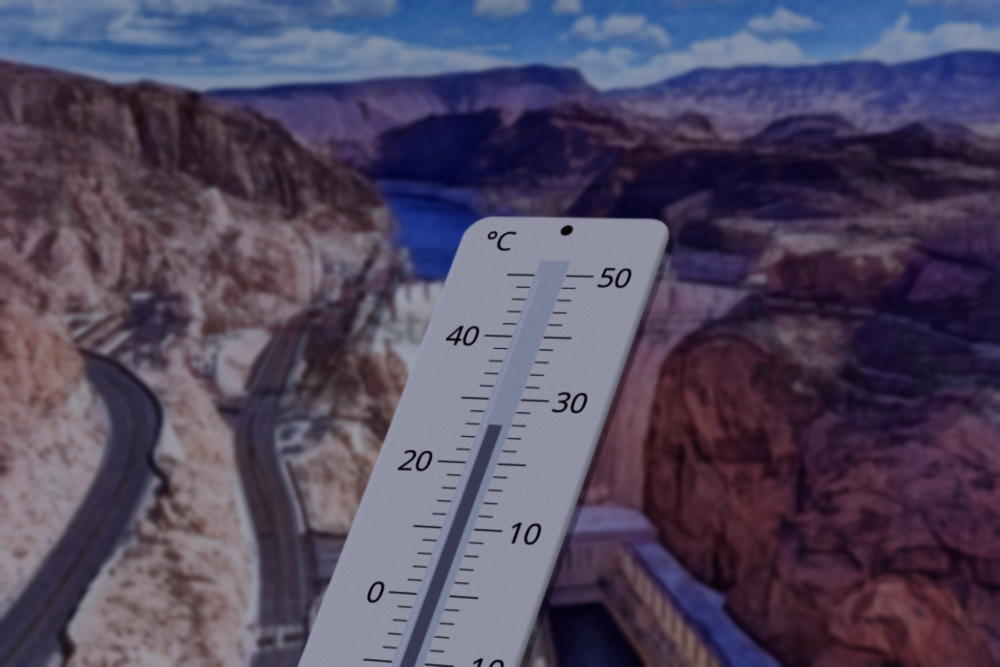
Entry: 26,°C
